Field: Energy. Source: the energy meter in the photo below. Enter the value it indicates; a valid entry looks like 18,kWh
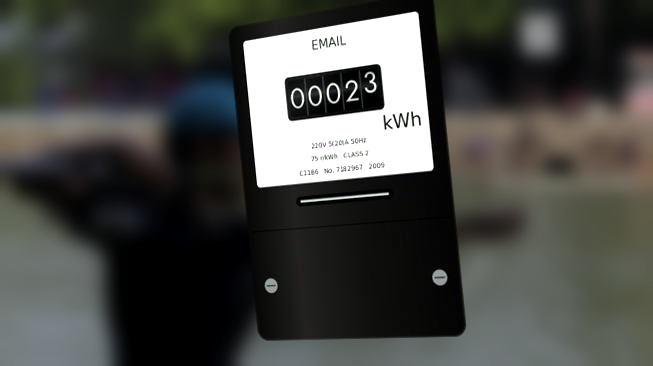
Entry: 23,kWh
